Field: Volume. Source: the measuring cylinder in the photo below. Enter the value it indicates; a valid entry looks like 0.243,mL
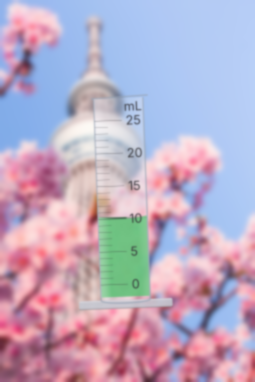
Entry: 10,mL
